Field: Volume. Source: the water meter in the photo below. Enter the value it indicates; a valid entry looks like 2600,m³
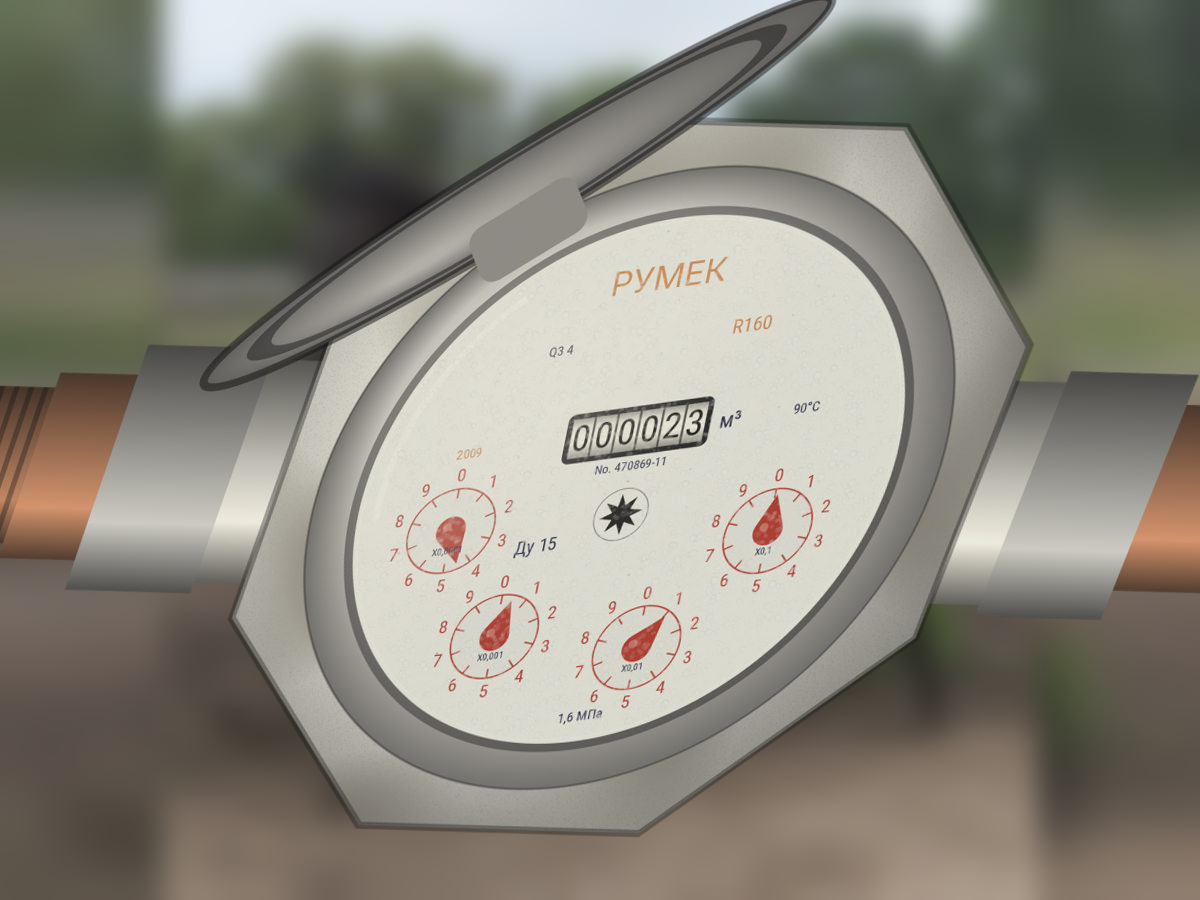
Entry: 23.0104,m³
